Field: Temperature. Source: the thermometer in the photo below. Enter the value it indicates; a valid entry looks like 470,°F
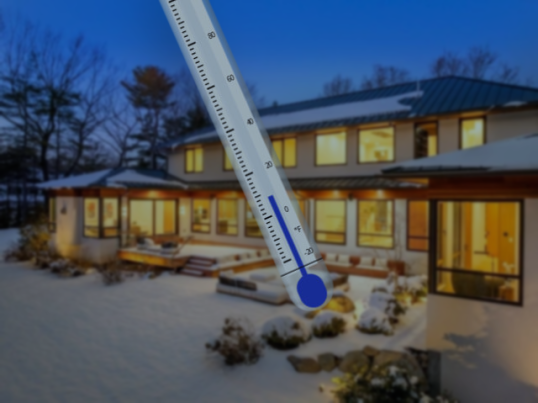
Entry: 8,°F
